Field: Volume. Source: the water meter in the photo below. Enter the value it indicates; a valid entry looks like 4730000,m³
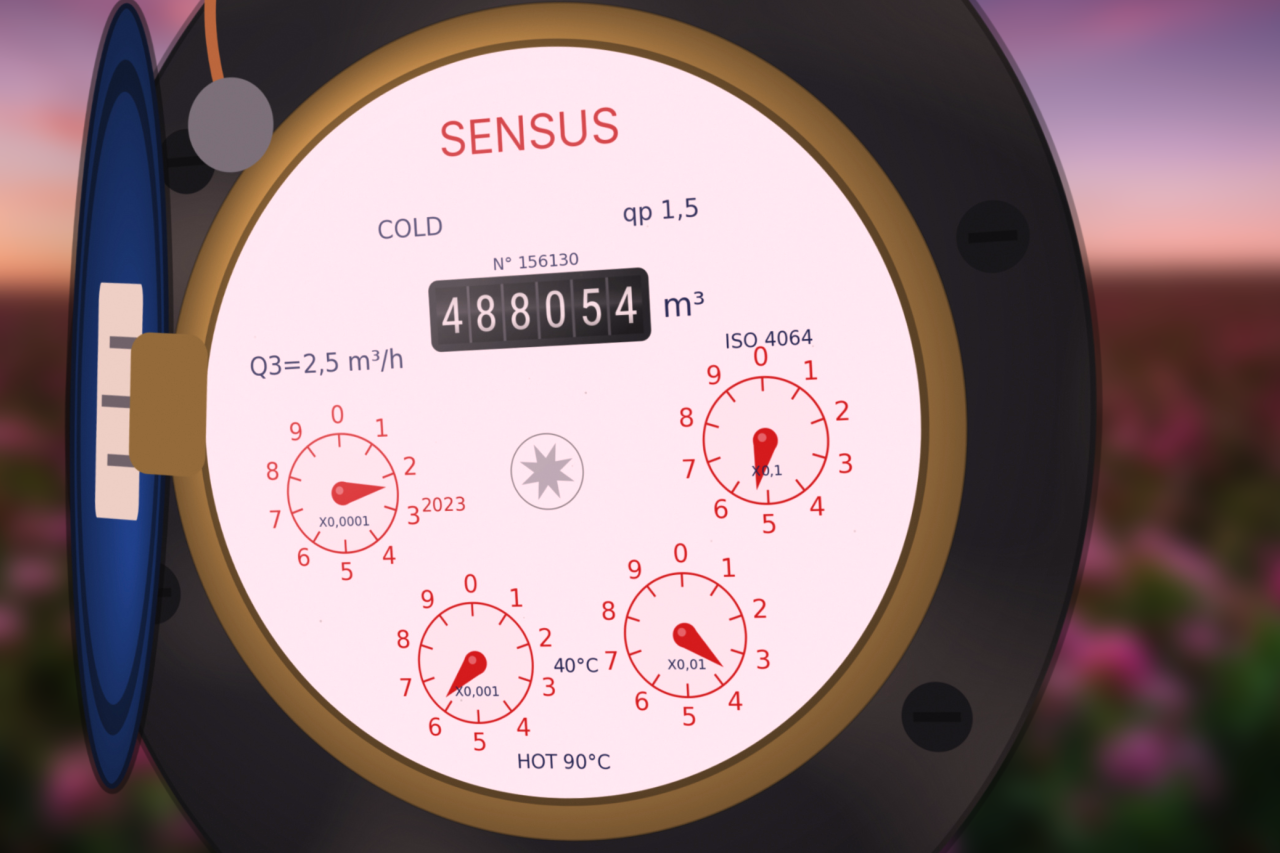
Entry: 488054.5362,m³
